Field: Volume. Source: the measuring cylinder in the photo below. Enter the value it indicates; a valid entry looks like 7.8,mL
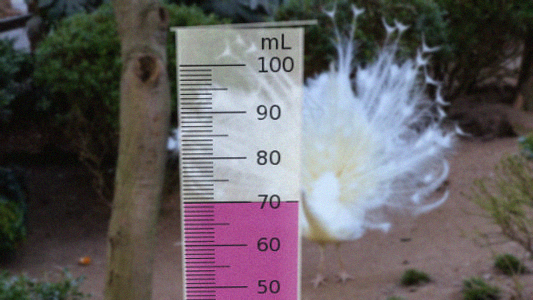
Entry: 70,mL
